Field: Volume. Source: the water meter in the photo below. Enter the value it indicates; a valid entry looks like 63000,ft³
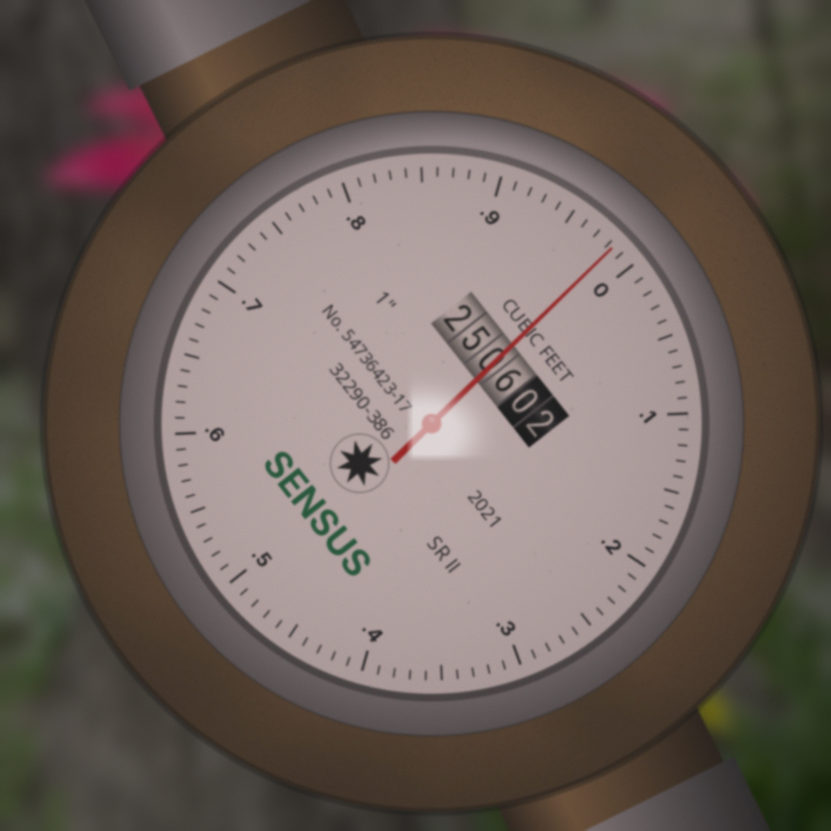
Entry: 250601.98,ft³
